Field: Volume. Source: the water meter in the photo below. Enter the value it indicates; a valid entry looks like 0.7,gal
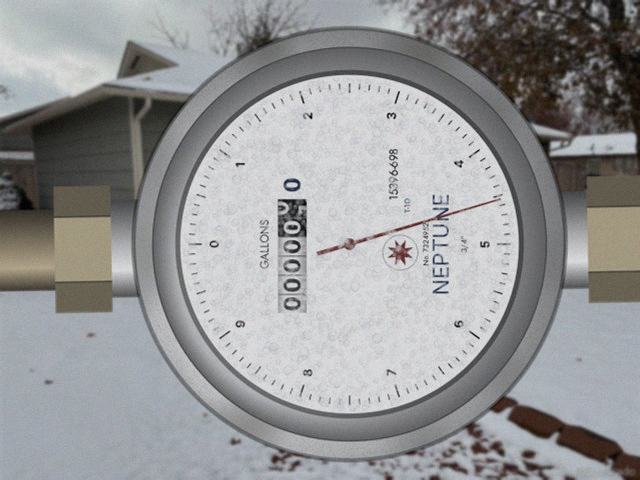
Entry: 4.5,gal
